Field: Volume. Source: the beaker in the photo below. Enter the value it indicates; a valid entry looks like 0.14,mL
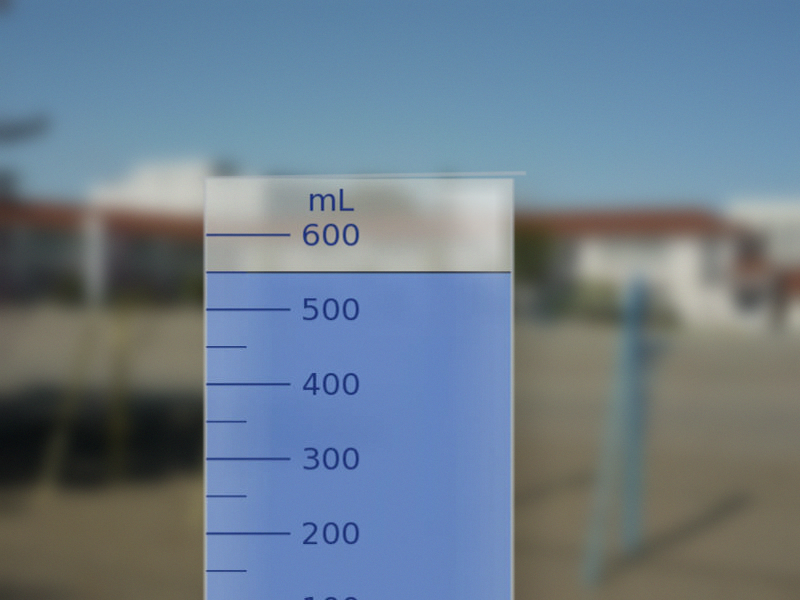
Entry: 550,mL
